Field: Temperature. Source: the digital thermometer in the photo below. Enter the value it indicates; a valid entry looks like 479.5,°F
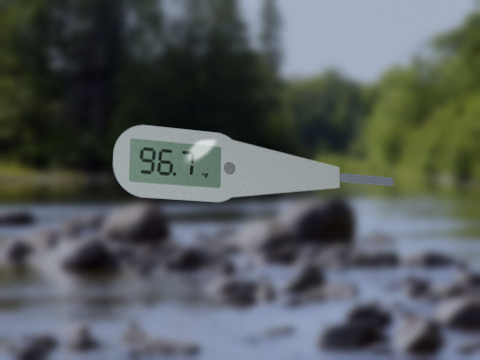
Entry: 96.7,°F
